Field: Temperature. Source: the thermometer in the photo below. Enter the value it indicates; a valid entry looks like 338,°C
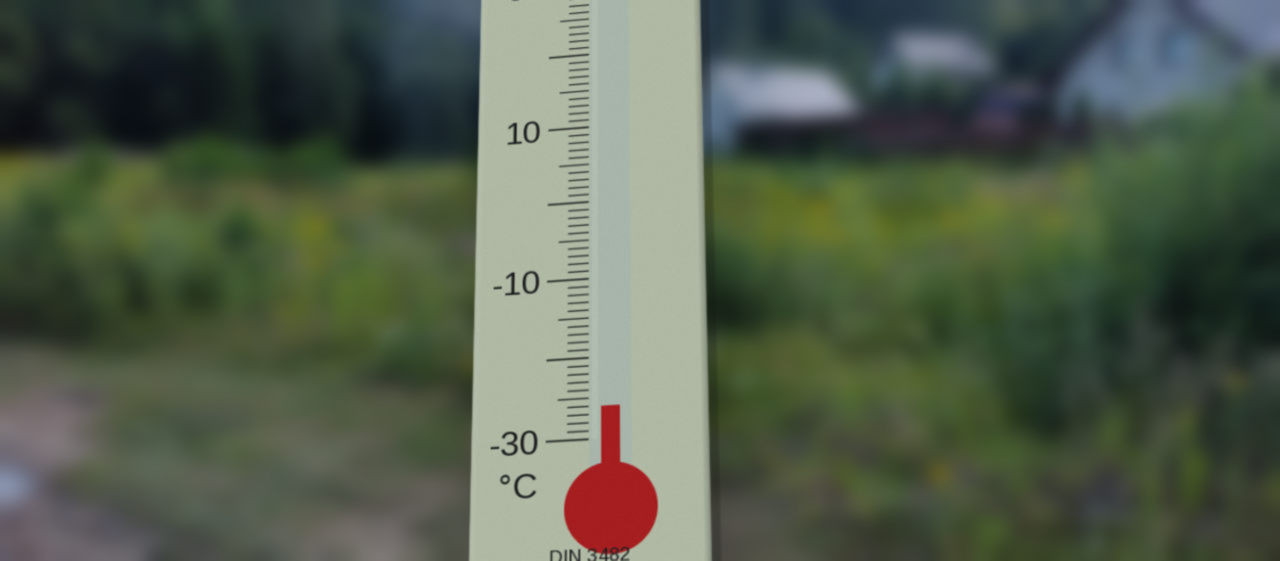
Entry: -26,°C
